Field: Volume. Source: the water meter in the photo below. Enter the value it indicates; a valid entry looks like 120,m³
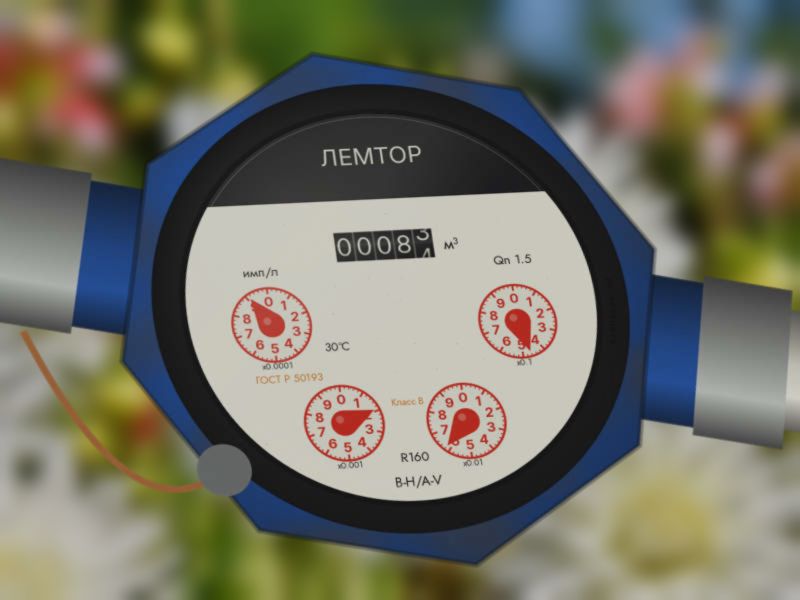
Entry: 83.4619,m³
